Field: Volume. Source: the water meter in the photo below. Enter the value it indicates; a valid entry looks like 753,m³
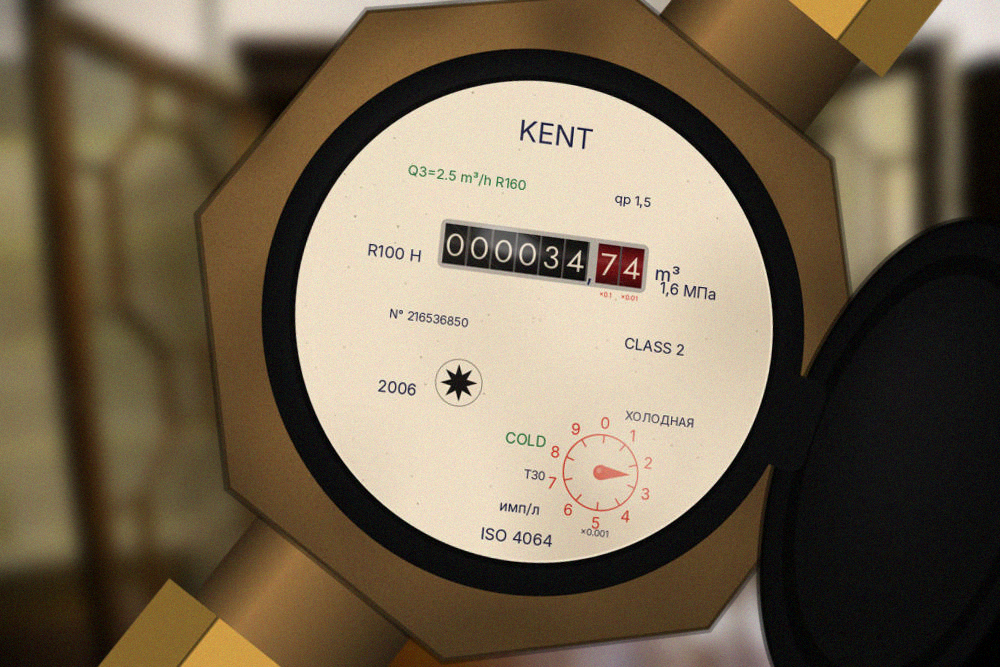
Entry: 34.742,m³
